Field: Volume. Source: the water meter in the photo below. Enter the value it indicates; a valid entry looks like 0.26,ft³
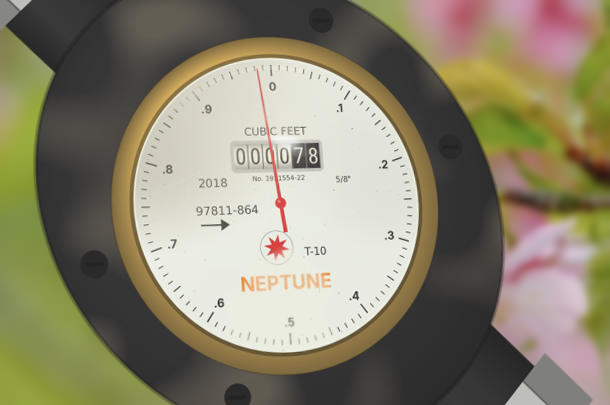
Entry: 77.98,ft³
